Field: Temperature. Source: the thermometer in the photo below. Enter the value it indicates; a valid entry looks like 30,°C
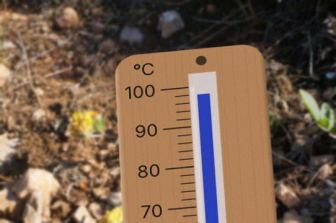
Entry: 98,°C
